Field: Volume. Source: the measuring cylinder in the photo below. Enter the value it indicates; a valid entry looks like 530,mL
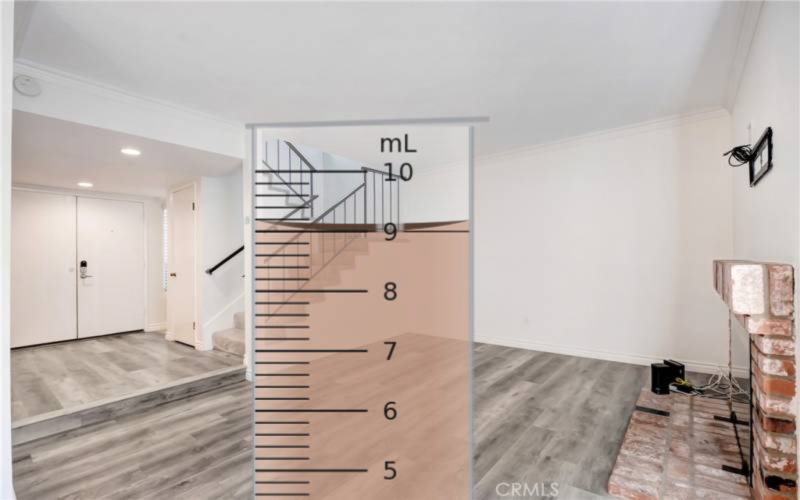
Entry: 9,mL
